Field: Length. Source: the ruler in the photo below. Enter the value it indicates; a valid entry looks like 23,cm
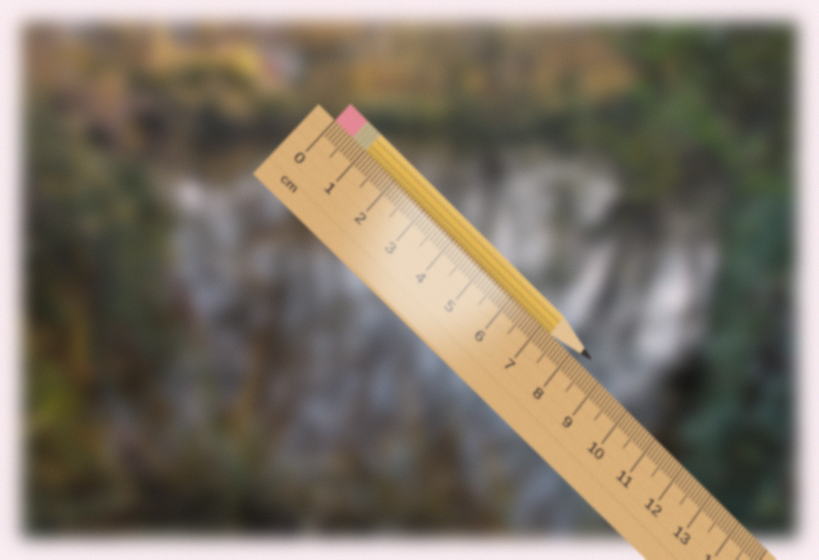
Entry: 8.5,cm
